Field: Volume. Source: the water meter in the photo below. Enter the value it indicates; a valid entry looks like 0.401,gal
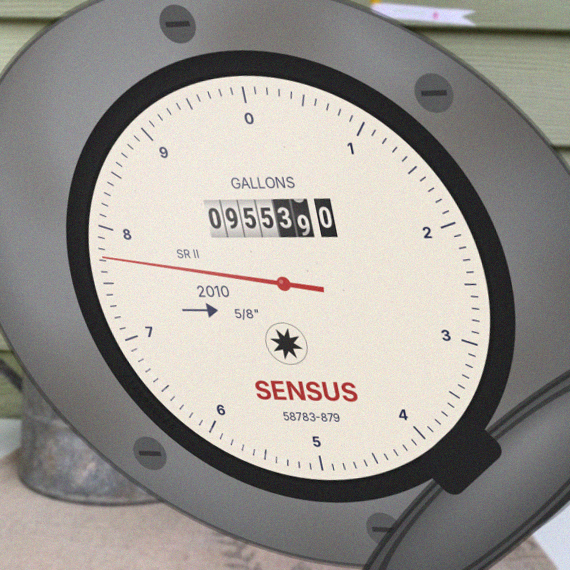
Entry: 955387.7,gal
